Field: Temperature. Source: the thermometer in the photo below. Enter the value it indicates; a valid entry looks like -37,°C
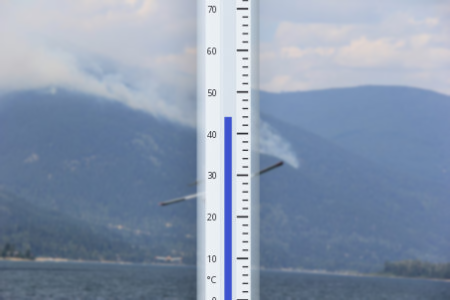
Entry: 44,°C
